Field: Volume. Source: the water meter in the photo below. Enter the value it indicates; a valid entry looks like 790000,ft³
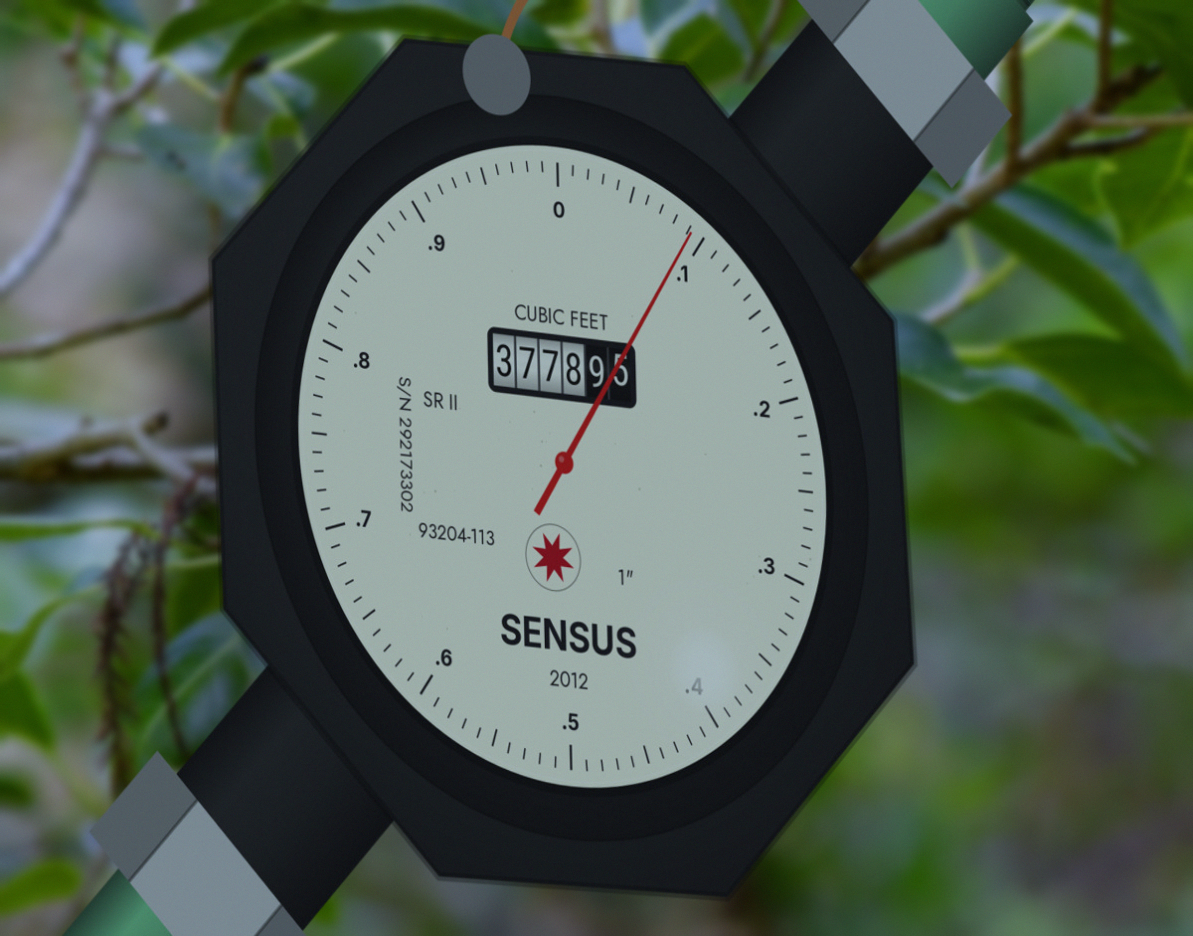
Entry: 377895.09,ft³
